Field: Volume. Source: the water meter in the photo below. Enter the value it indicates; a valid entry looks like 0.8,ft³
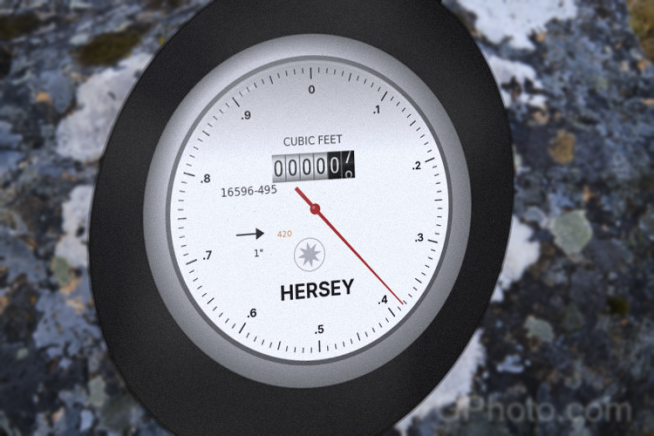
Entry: 7.38,ft³
